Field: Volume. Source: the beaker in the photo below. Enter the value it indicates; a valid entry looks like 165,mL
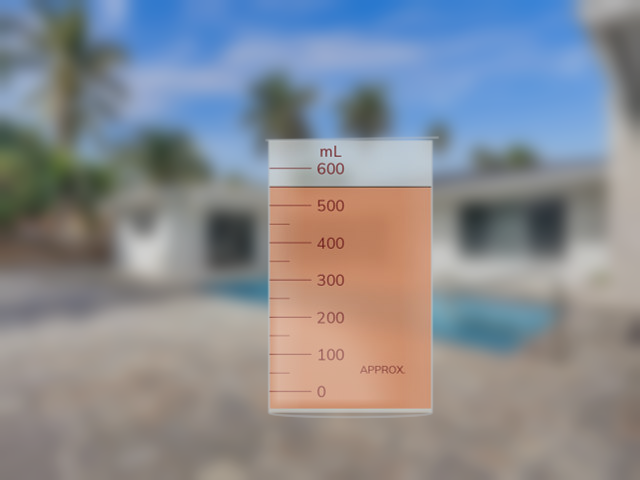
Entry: 550,mL
